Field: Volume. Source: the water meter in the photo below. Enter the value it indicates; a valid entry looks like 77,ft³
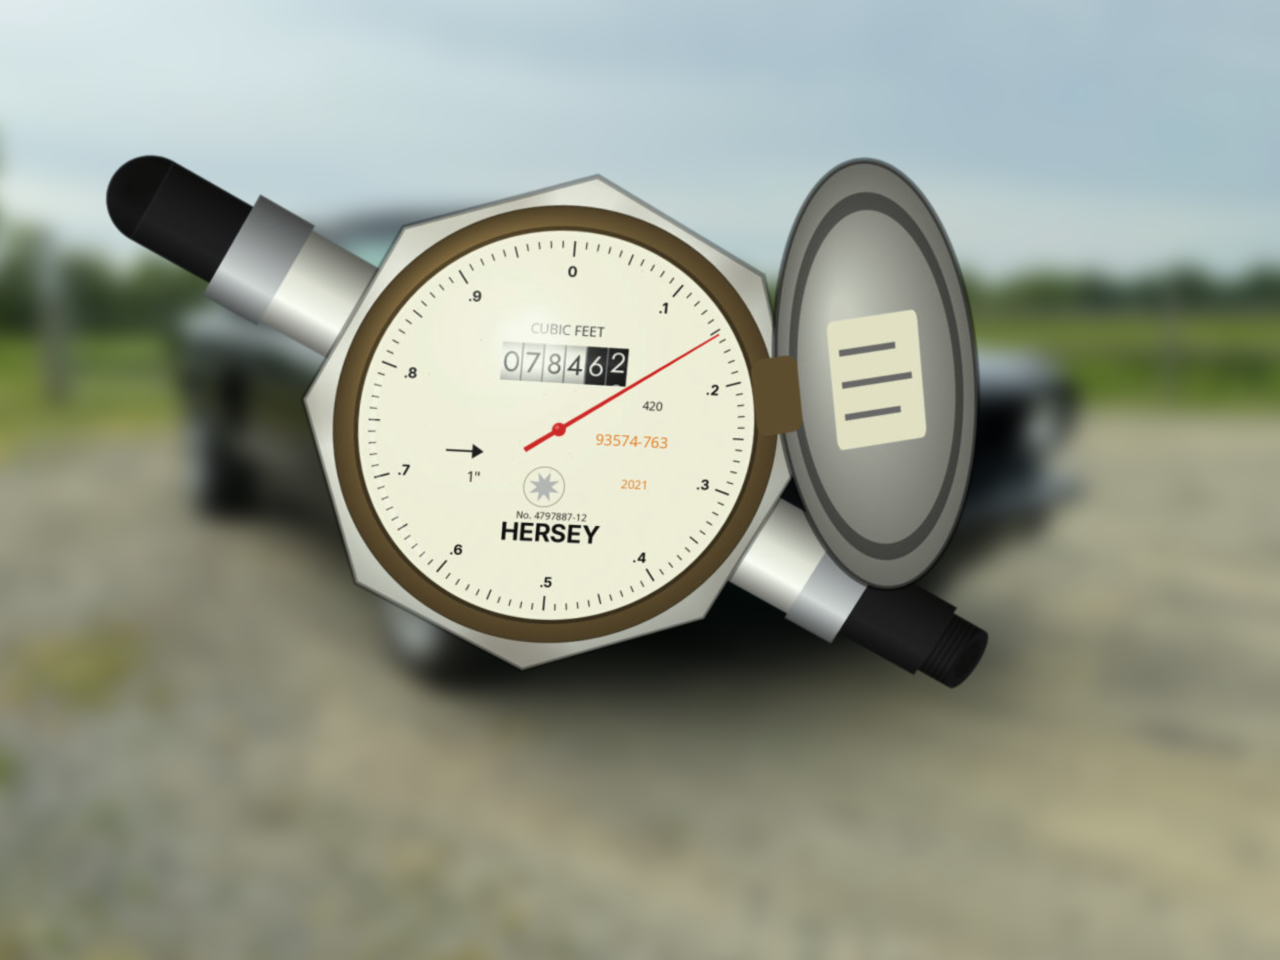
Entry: 78462.15,ft³
